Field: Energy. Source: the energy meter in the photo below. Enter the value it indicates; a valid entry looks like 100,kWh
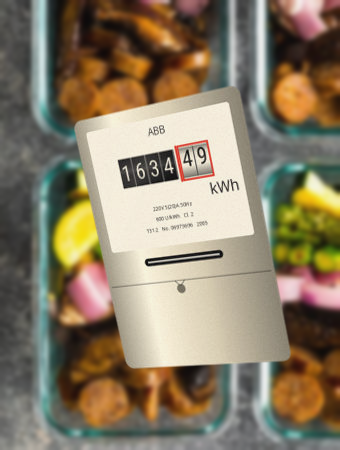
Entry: 1634.49,kWh
